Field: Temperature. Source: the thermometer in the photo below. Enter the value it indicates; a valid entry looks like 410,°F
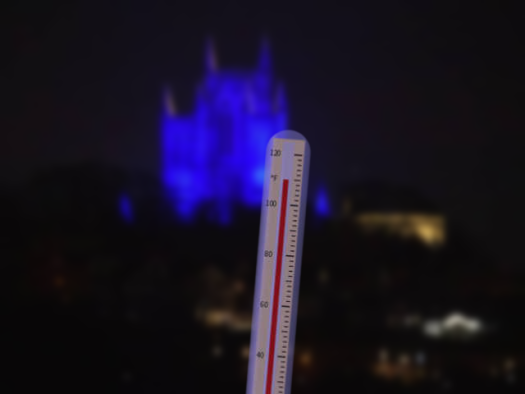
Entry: 110,°F
